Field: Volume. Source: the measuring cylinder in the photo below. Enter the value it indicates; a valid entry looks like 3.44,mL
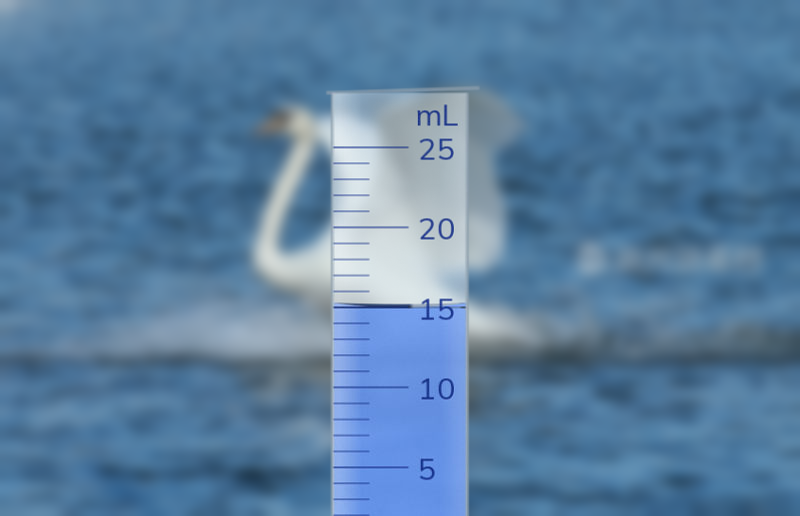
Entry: 15,mL
